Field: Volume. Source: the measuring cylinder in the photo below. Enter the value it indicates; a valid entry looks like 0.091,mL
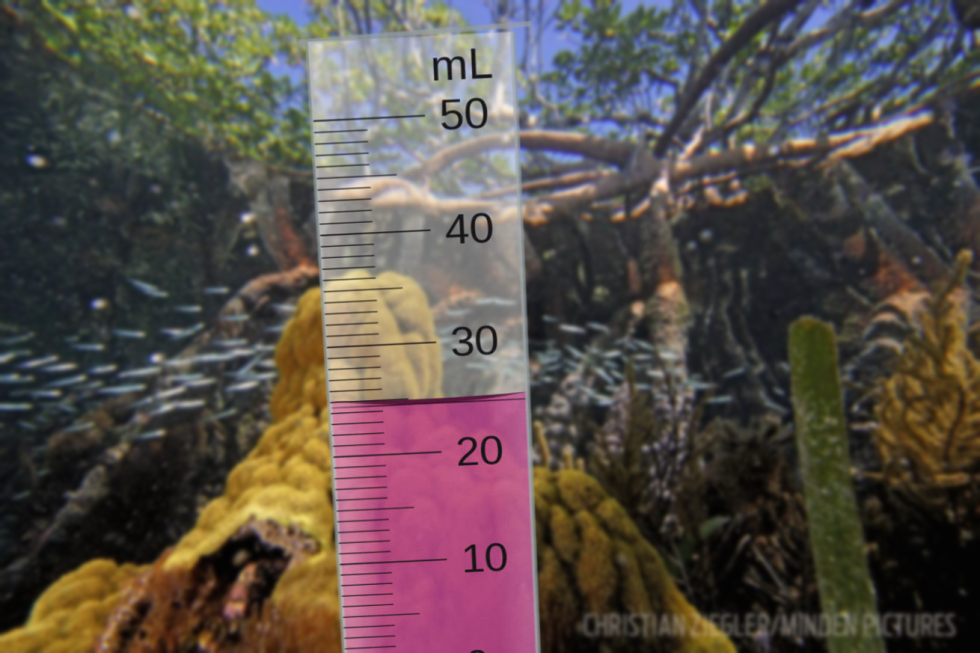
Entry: 24.5,mL
